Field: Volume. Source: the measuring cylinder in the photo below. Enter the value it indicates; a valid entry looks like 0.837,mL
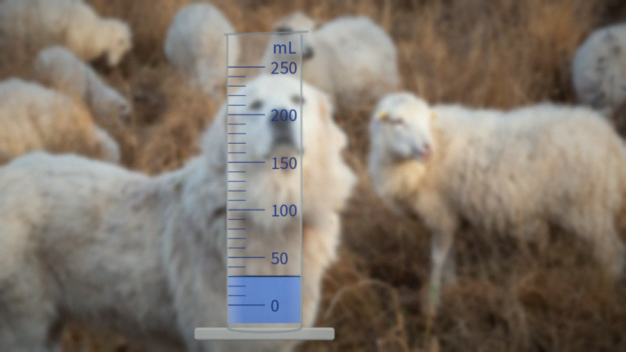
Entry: 30,mL
